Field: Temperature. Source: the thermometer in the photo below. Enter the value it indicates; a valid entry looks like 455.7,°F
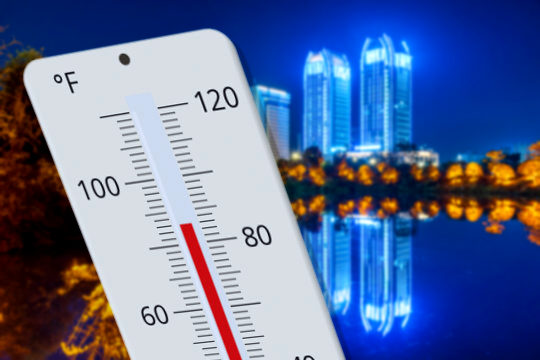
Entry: 86,°F
